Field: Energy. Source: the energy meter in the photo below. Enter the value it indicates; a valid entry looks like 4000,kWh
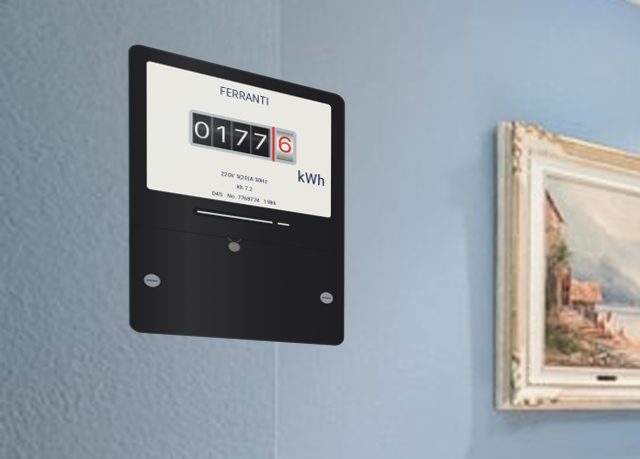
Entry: 177.6,kWh
